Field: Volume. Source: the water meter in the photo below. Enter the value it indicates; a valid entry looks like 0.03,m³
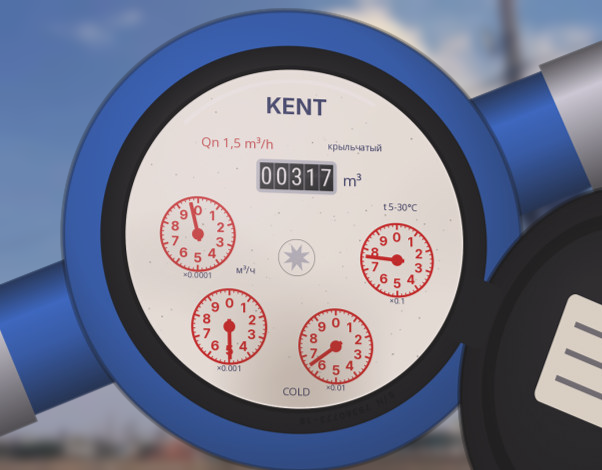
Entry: 317.7649,m³
